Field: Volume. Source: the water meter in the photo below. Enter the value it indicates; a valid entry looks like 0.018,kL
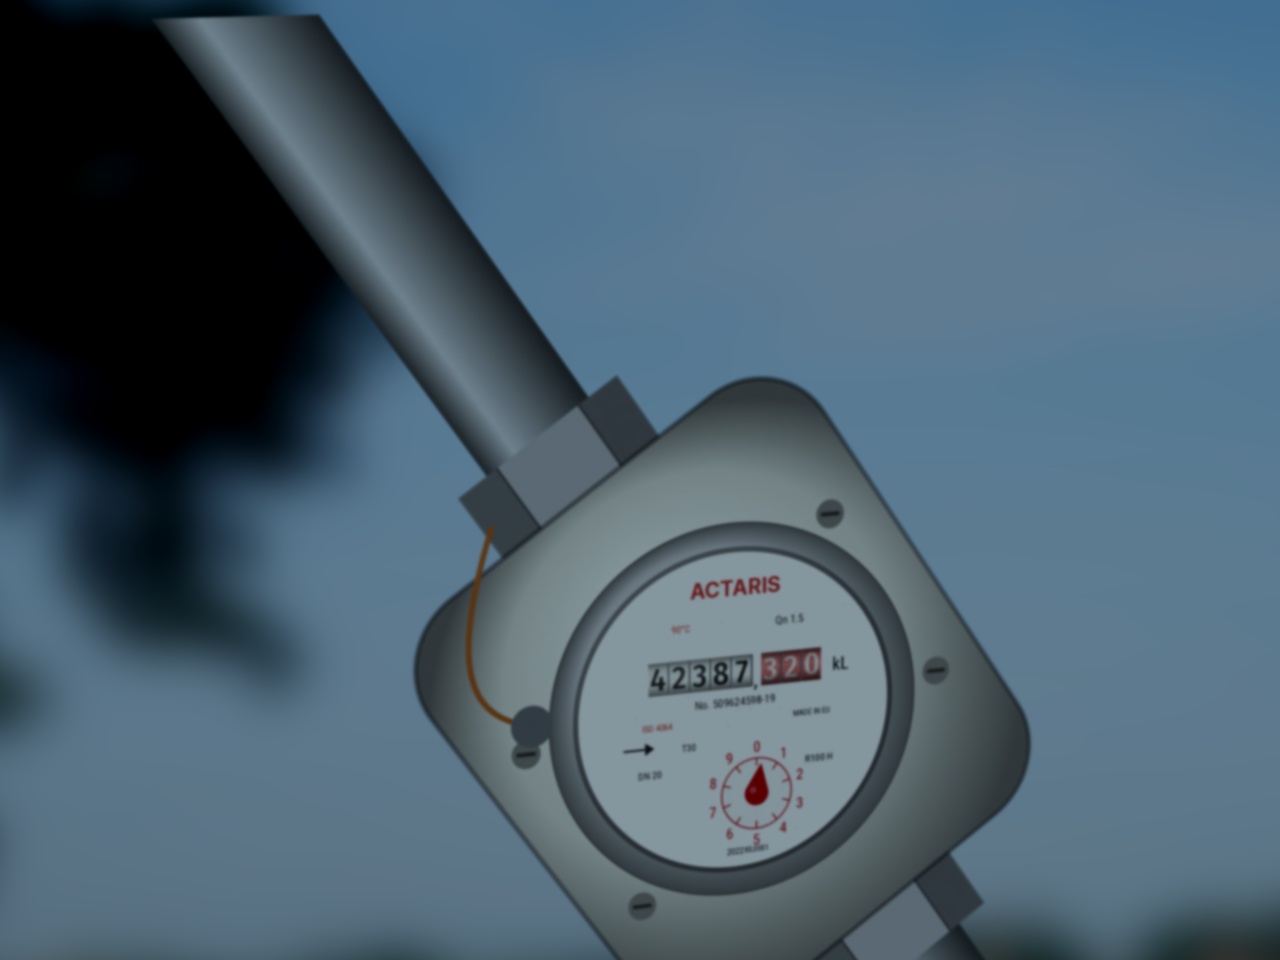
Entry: 42387.3200,kL
